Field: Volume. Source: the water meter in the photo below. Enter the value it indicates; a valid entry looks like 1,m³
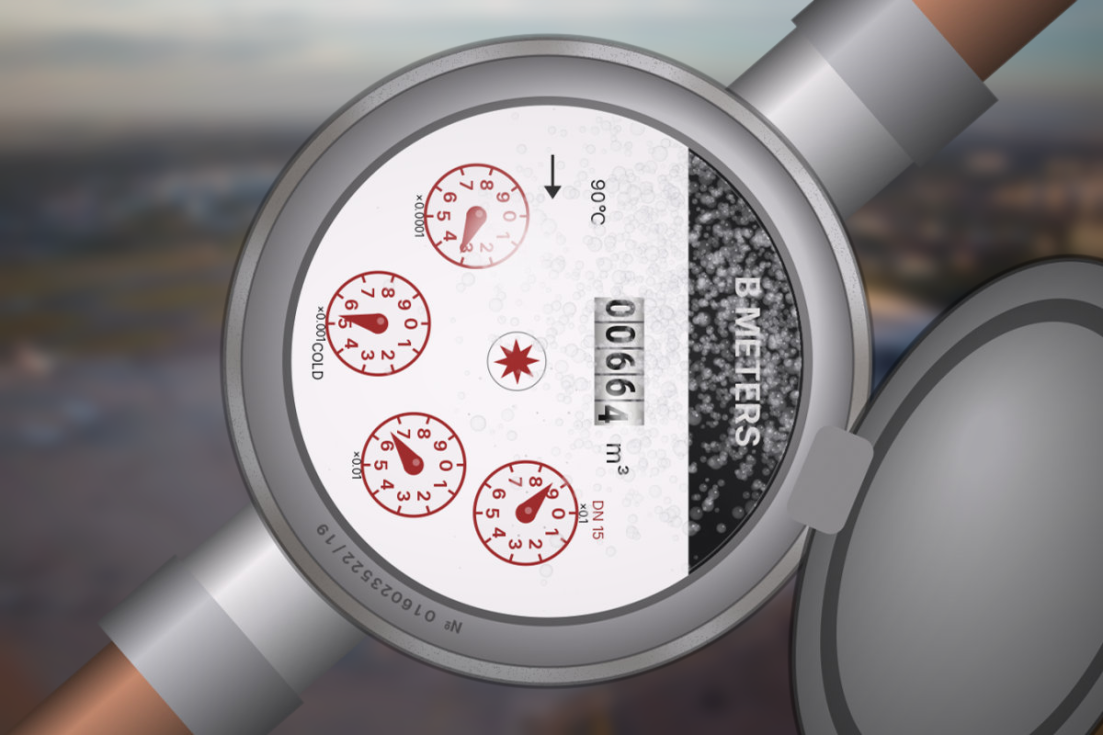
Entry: 663.8653,m³
